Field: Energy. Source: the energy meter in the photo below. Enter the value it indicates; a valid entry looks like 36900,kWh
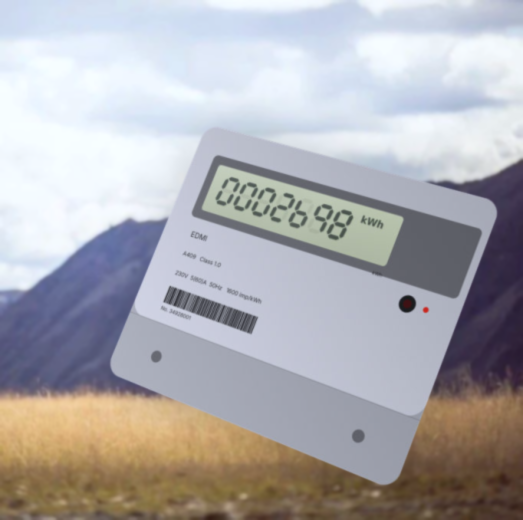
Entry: 2698,kWh
